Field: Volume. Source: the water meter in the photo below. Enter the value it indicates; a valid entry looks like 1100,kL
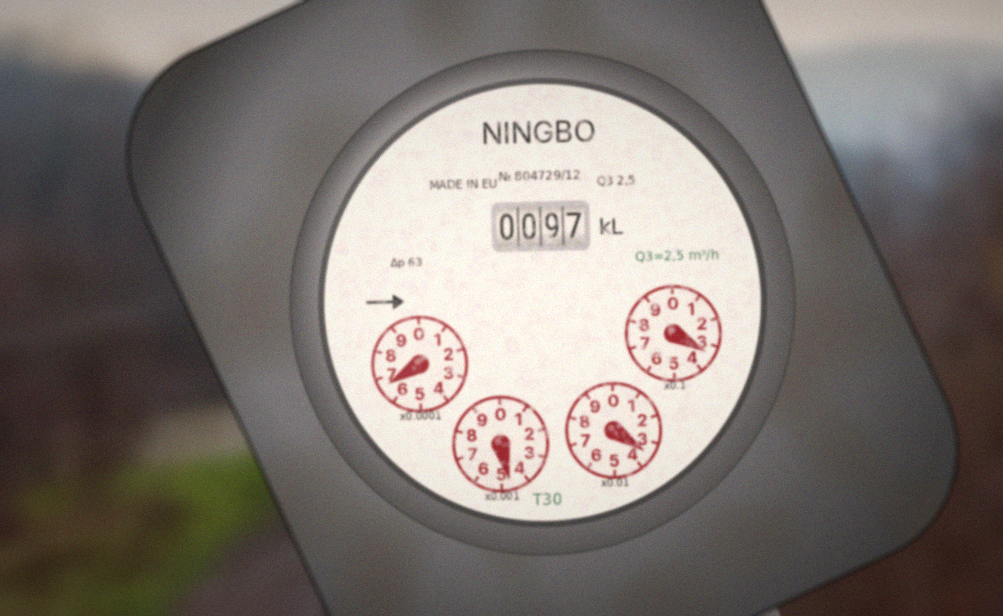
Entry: 97.3346,kL
